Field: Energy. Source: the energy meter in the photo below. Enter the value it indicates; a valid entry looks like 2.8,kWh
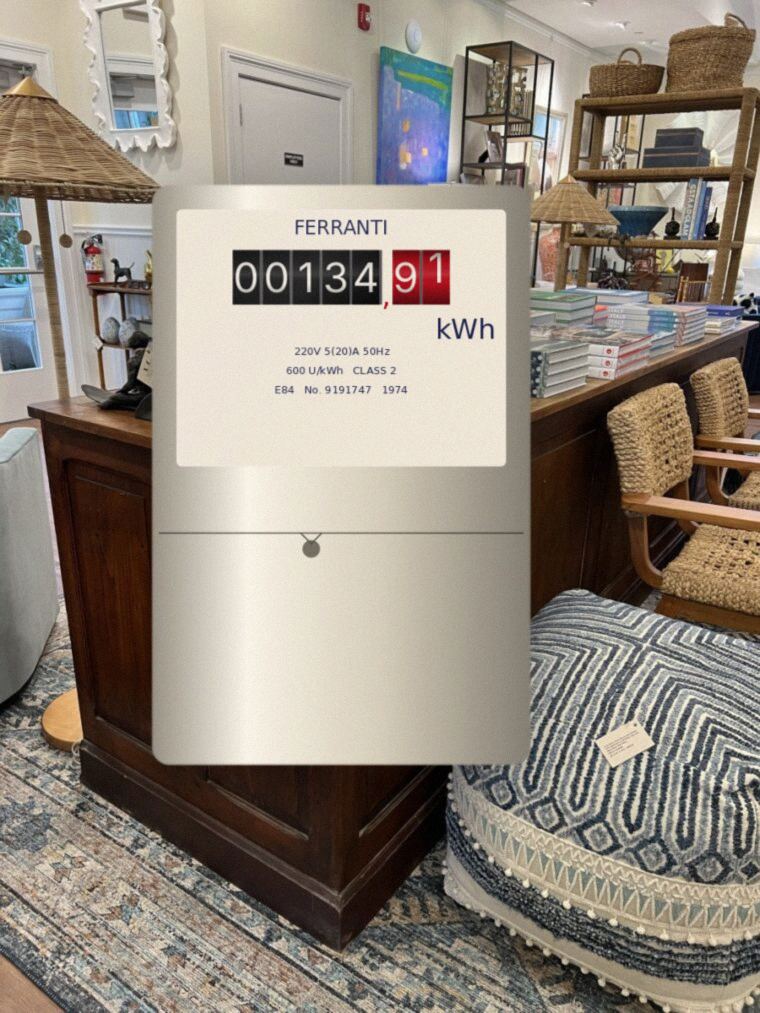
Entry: 134.91,kWh
